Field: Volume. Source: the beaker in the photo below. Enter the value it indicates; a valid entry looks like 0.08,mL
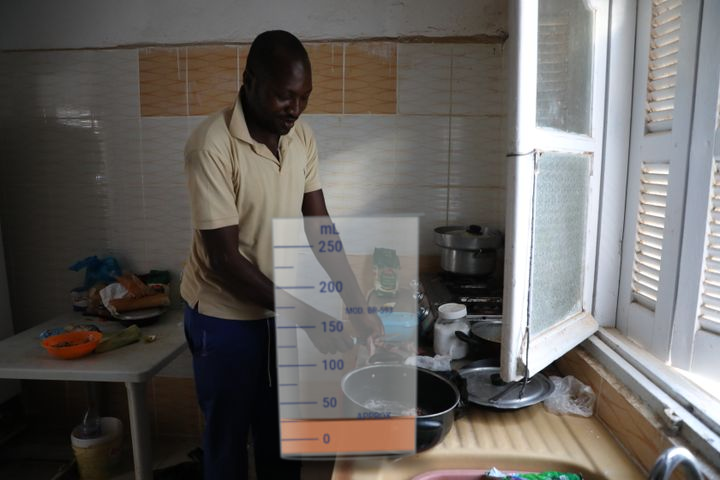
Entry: 25,mL
